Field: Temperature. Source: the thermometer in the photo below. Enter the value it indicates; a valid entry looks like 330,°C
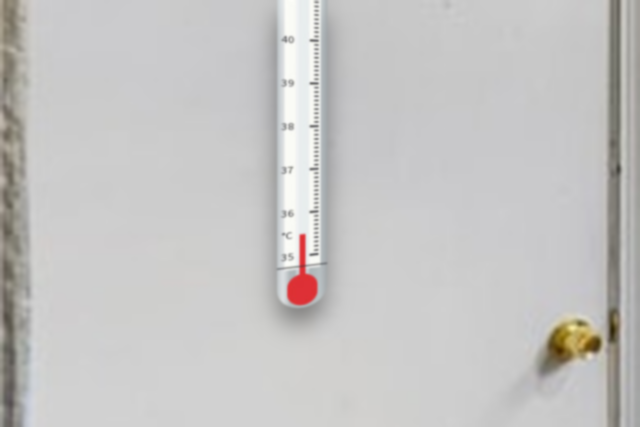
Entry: 35.5,°C
